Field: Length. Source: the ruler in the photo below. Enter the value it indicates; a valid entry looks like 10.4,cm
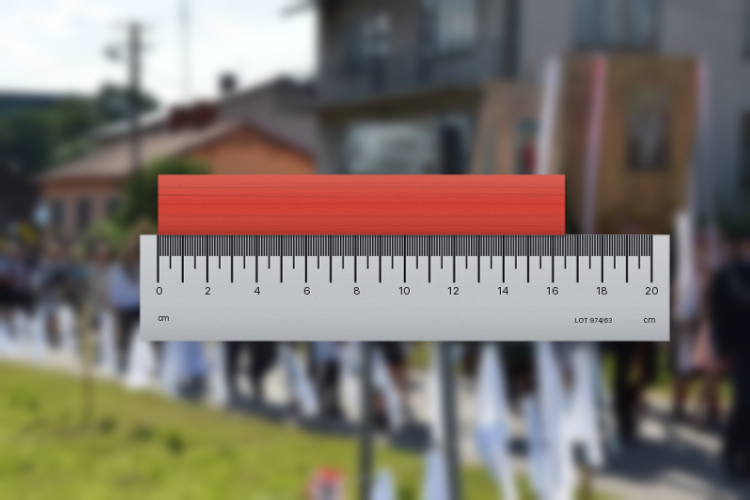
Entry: 16.5,cm
